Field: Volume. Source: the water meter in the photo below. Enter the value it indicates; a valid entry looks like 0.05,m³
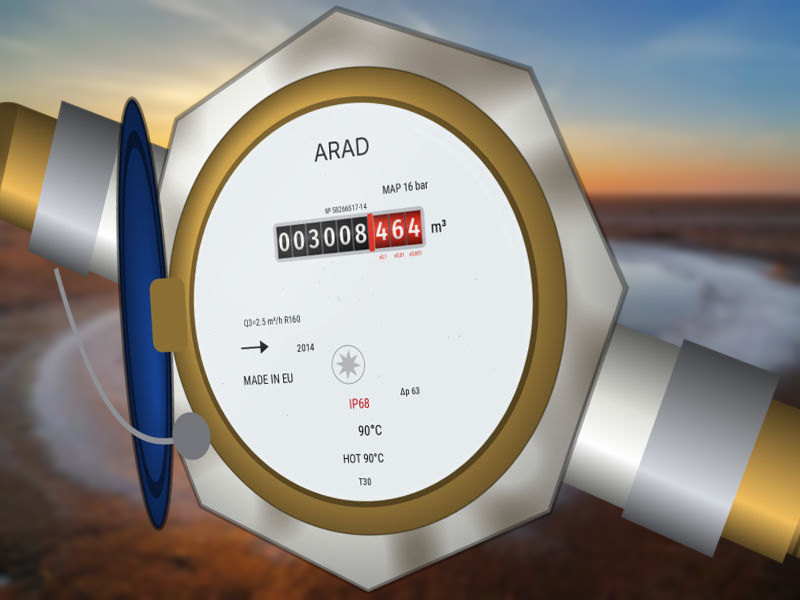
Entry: 3008.464,m³
